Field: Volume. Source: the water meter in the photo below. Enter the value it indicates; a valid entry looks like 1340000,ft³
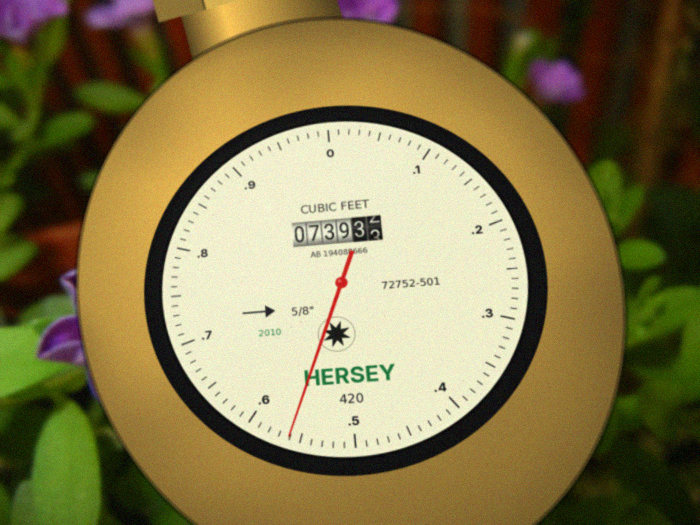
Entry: 73932.56,ft³
